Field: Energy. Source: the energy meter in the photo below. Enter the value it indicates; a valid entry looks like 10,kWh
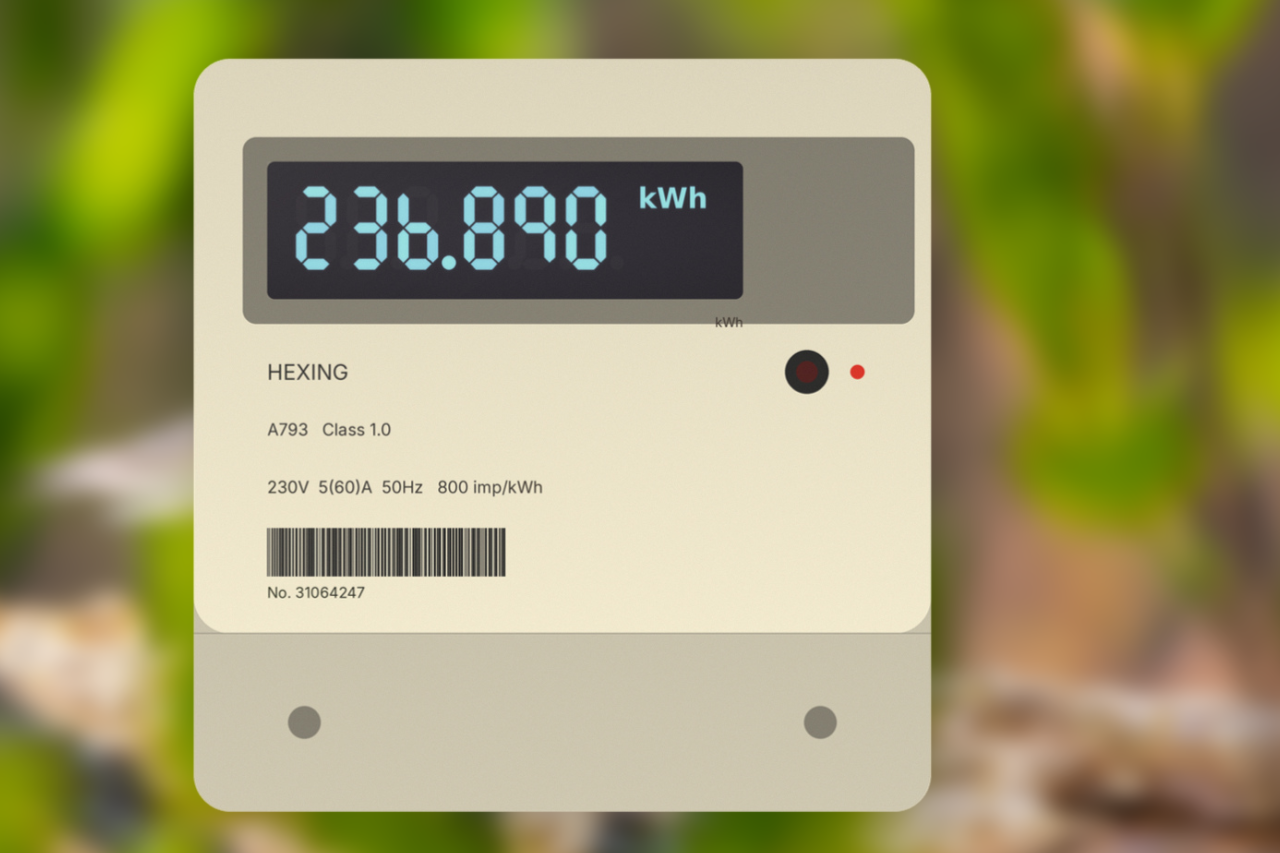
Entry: 236.890,kWh
